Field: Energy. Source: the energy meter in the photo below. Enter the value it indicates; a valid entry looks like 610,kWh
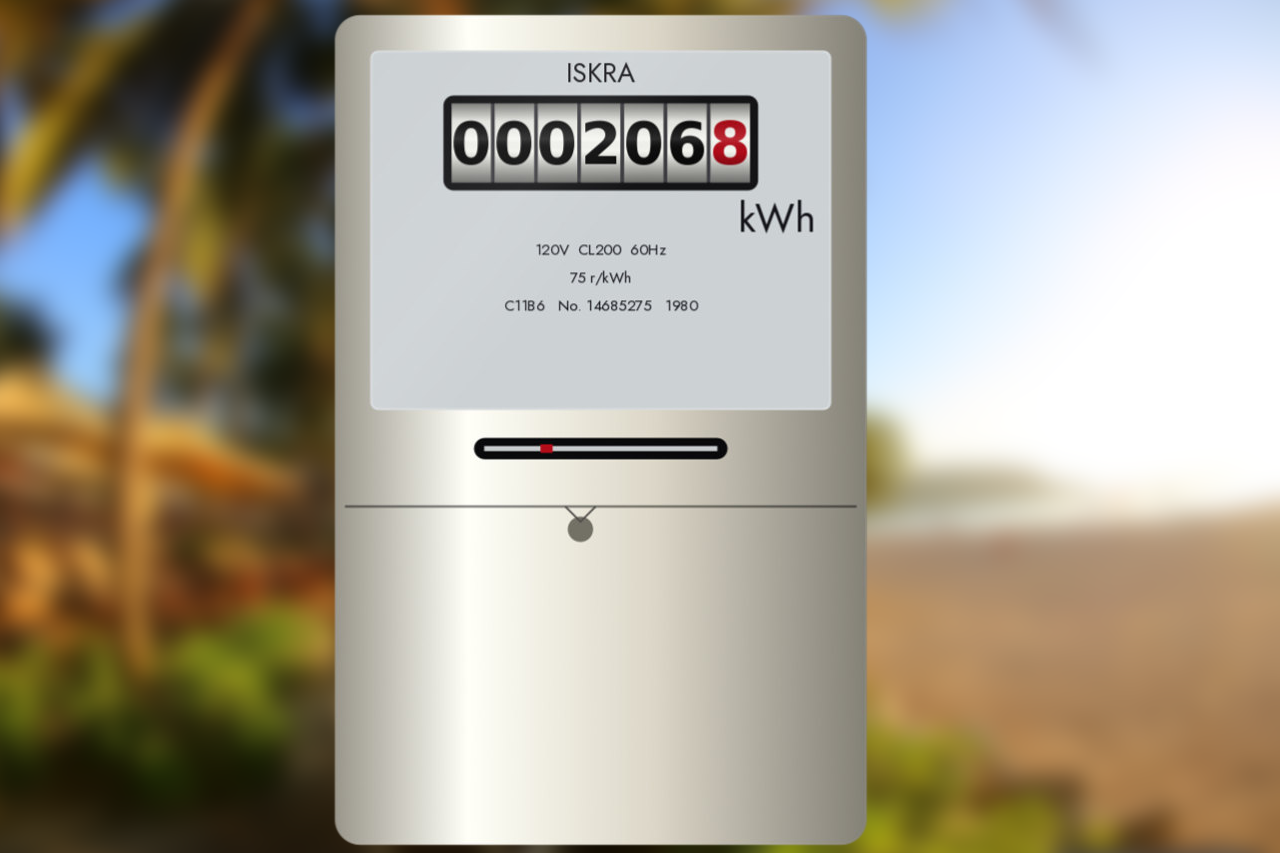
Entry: 206.8,kWh
